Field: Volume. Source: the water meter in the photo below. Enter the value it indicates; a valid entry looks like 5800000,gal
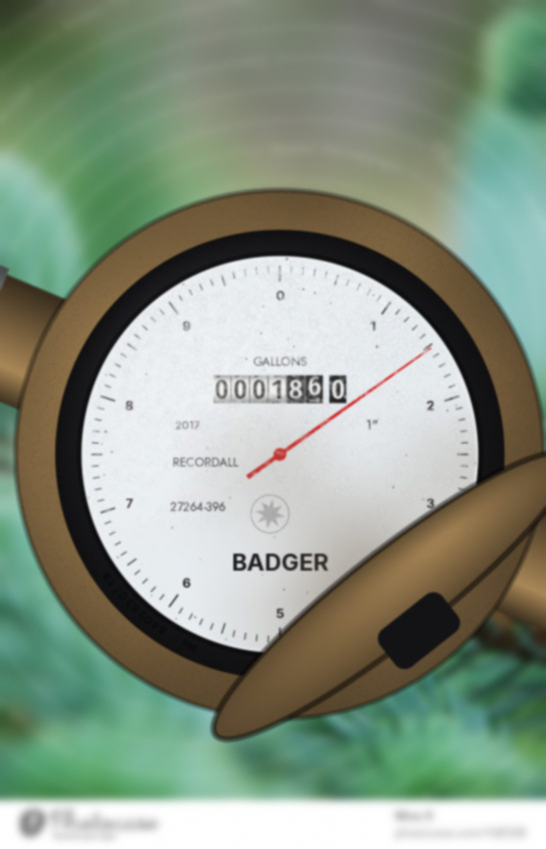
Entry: 1861.5,gal
